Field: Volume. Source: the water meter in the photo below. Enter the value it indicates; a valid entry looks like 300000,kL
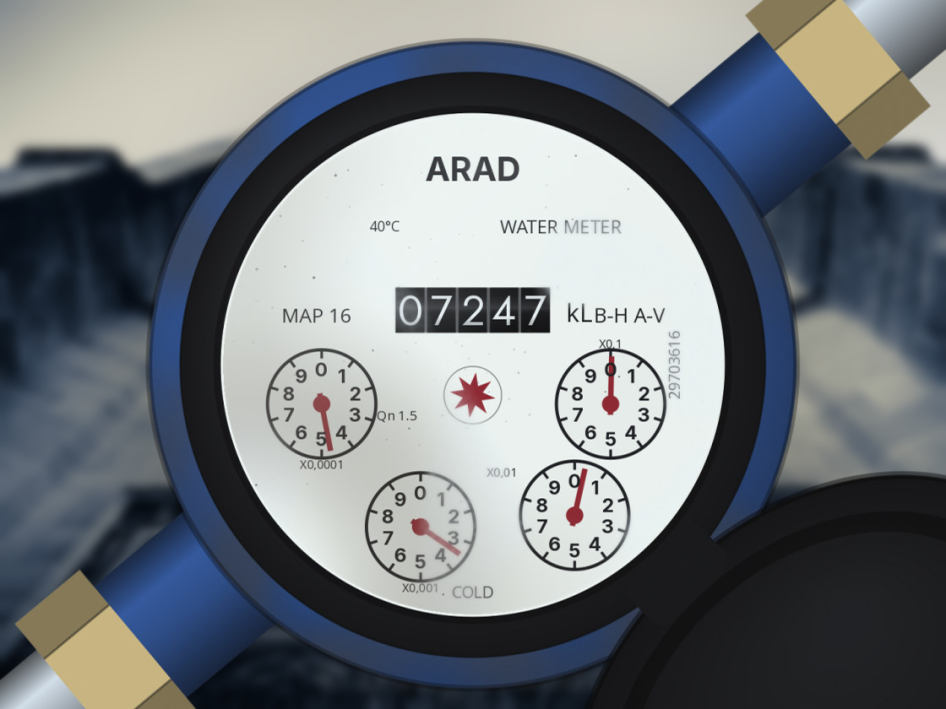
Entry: 7247.0034,kL
